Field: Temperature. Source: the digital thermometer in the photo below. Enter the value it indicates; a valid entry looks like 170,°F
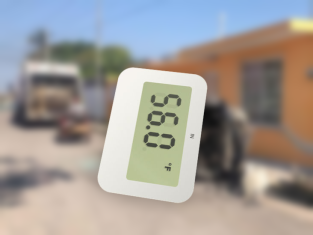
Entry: 56.0,°F
